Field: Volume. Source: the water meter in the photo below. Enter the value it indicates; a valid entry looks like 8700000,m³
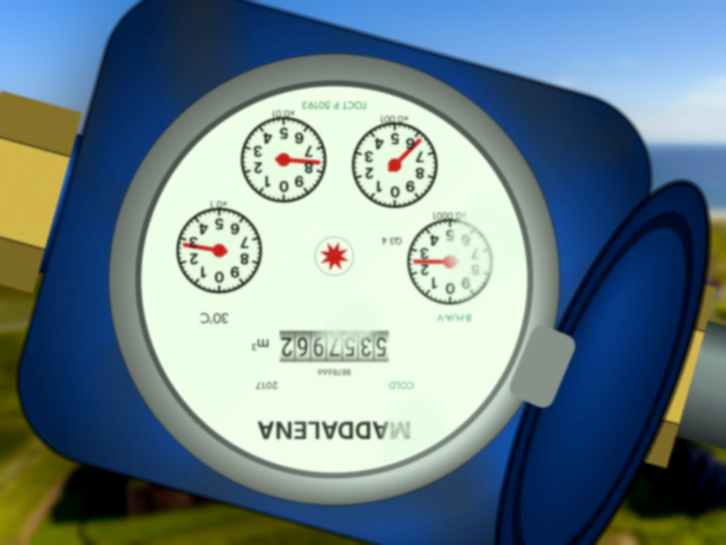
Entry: 5357962.2762,m³
